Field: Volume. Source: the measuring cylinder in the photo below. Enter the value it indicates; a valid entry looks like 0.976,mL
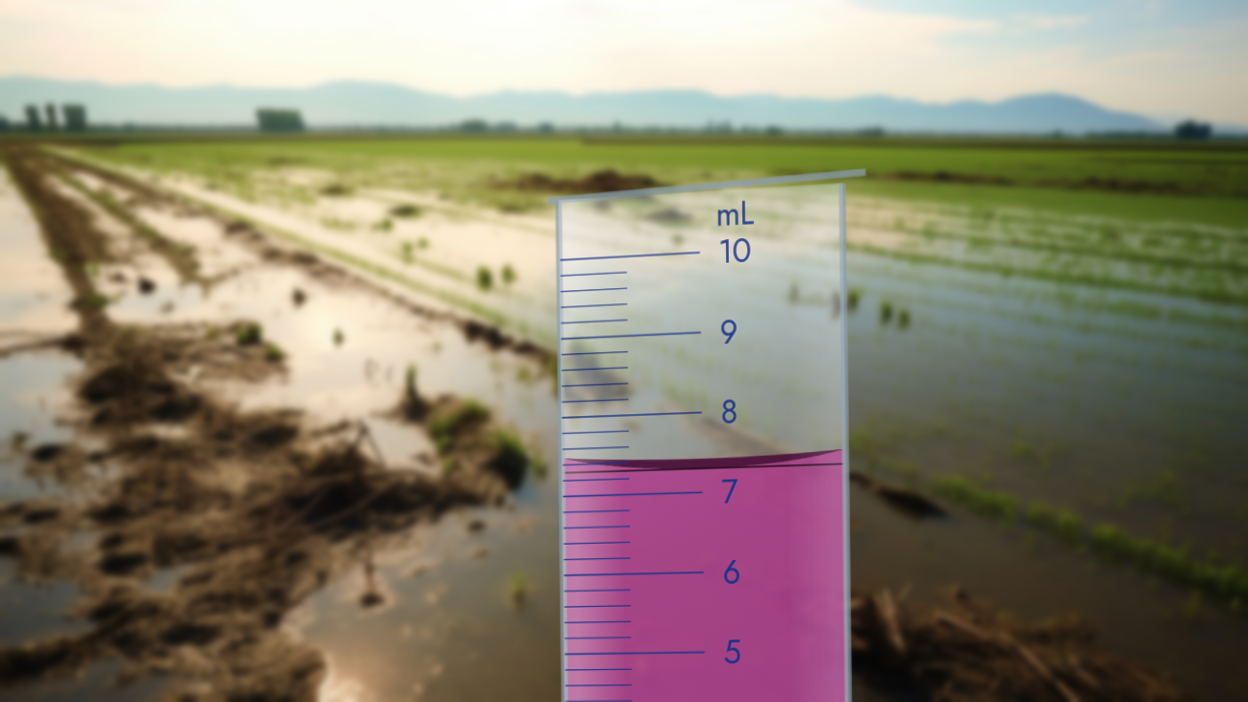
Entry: 7.3,mL
